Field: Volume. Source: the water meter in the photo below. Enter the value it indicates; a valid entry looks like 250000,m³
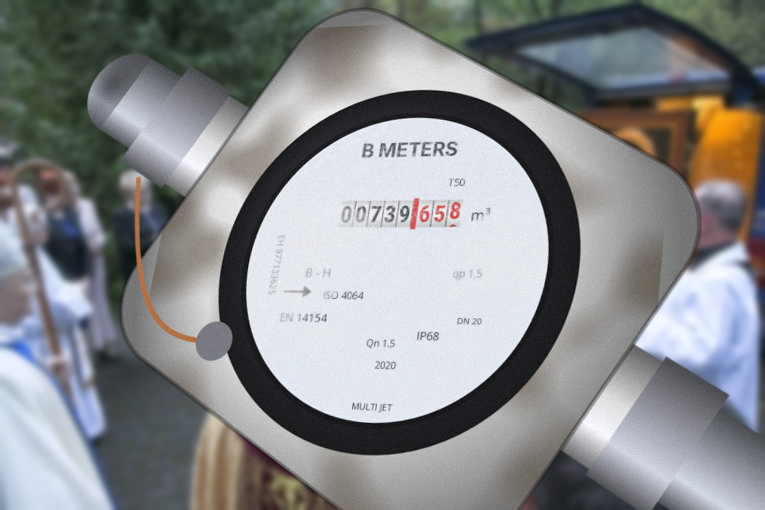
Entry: 739.658,m³
